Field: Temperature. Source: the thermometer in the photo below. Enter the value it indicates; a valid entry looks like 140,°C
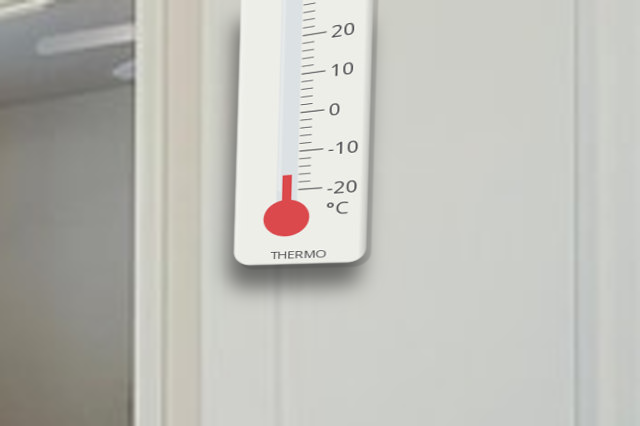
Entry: -16,°C
